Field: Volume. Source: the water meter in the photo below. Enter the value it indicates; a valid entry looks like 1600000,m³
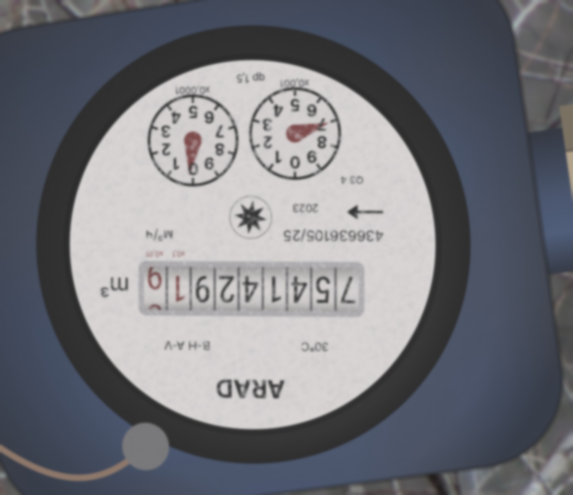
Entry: 7541429.1870,m³
